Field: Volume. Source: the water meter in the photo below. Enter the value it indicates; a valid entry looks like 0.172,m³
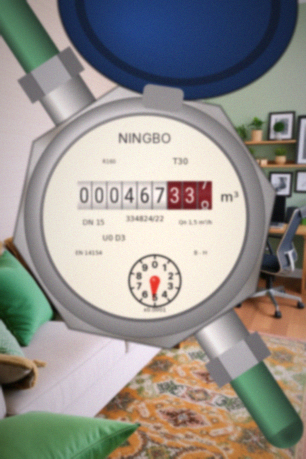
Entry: 467.3375,m³
